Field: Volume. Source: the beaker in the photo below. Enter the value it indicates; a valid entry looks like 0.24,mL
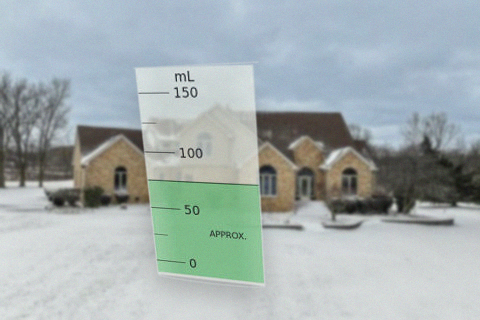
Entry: 75,mL
